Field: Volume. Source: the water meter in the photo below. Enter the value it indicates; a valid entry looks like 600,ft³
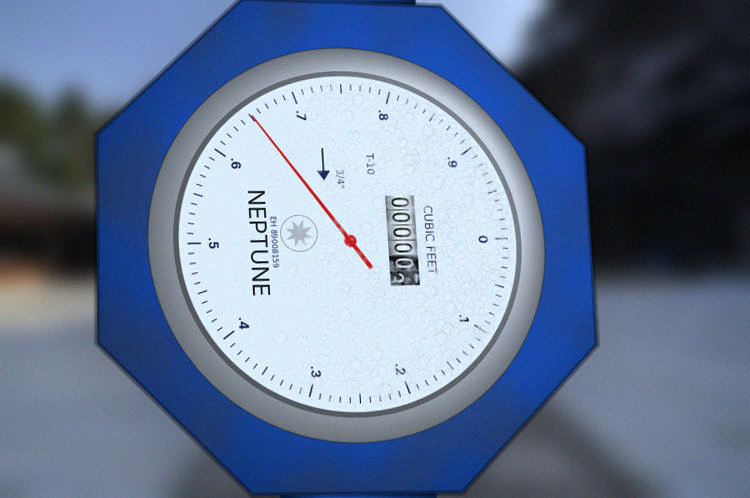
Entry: 2.65,ft³
